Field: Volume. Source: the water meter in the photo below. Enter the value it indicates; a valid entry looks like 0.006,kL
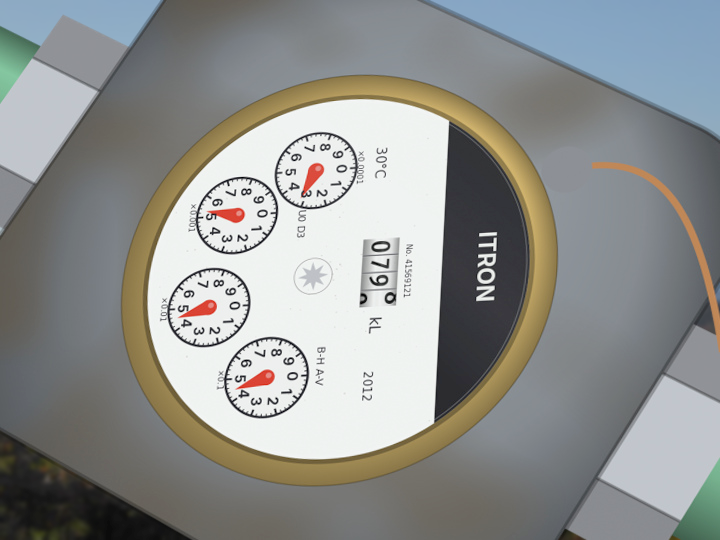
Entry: 798.4453,kL
